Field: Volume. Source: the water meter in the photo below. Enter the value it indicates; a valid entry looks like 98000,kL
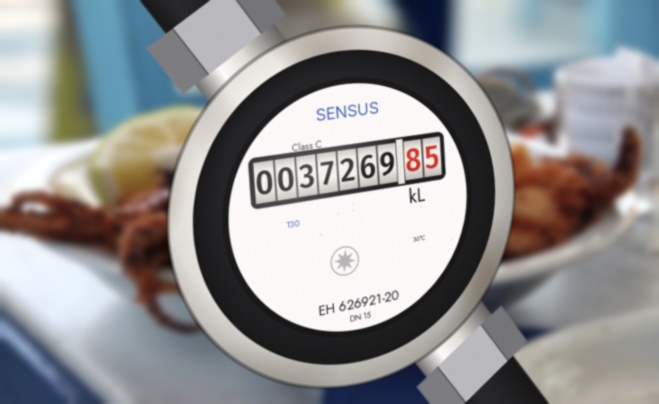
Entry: 37269.85,kL
